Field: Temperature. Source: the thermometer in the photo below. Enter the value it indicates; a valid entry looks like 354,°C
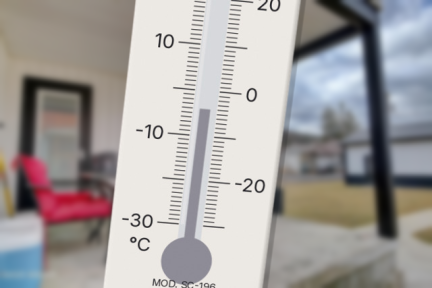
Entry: -4,°C
